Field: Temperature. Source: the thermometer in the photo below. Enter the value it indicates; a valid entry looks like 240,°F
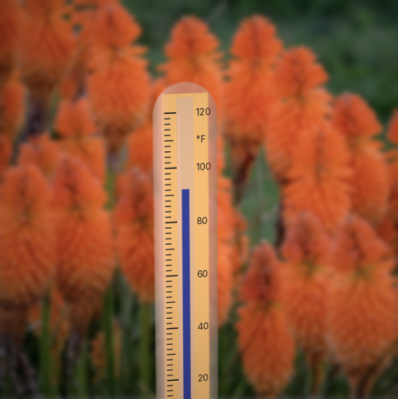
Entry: 92,°F
